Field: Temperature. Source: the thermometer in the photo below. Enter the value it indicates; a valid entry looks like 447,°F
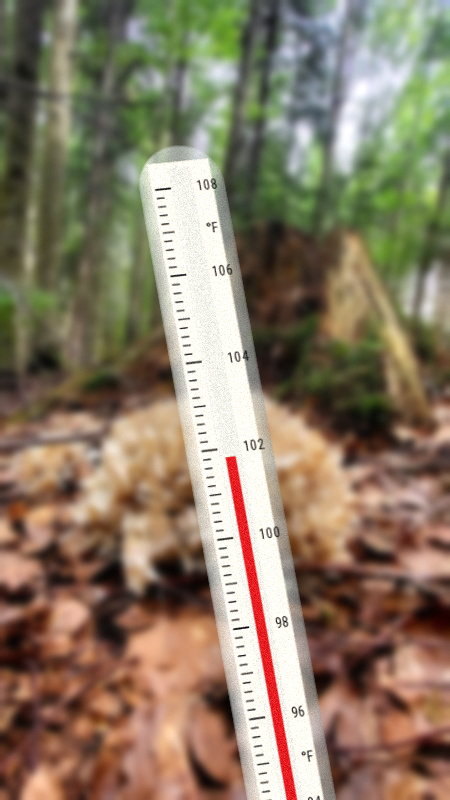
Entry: 101.8,°F
